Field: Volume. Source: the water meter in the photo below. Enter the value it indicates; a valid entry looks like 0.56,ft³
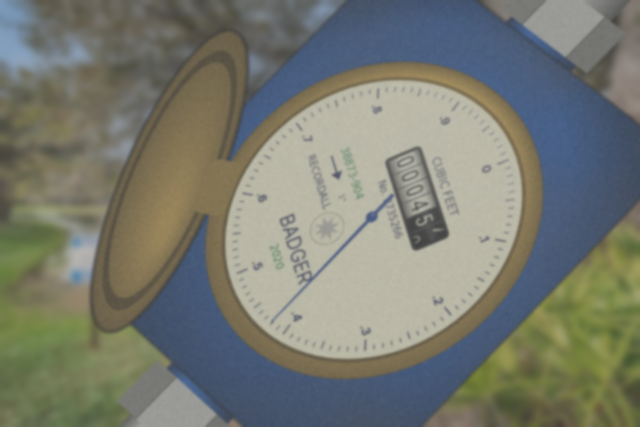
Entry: 457.42,ft³
